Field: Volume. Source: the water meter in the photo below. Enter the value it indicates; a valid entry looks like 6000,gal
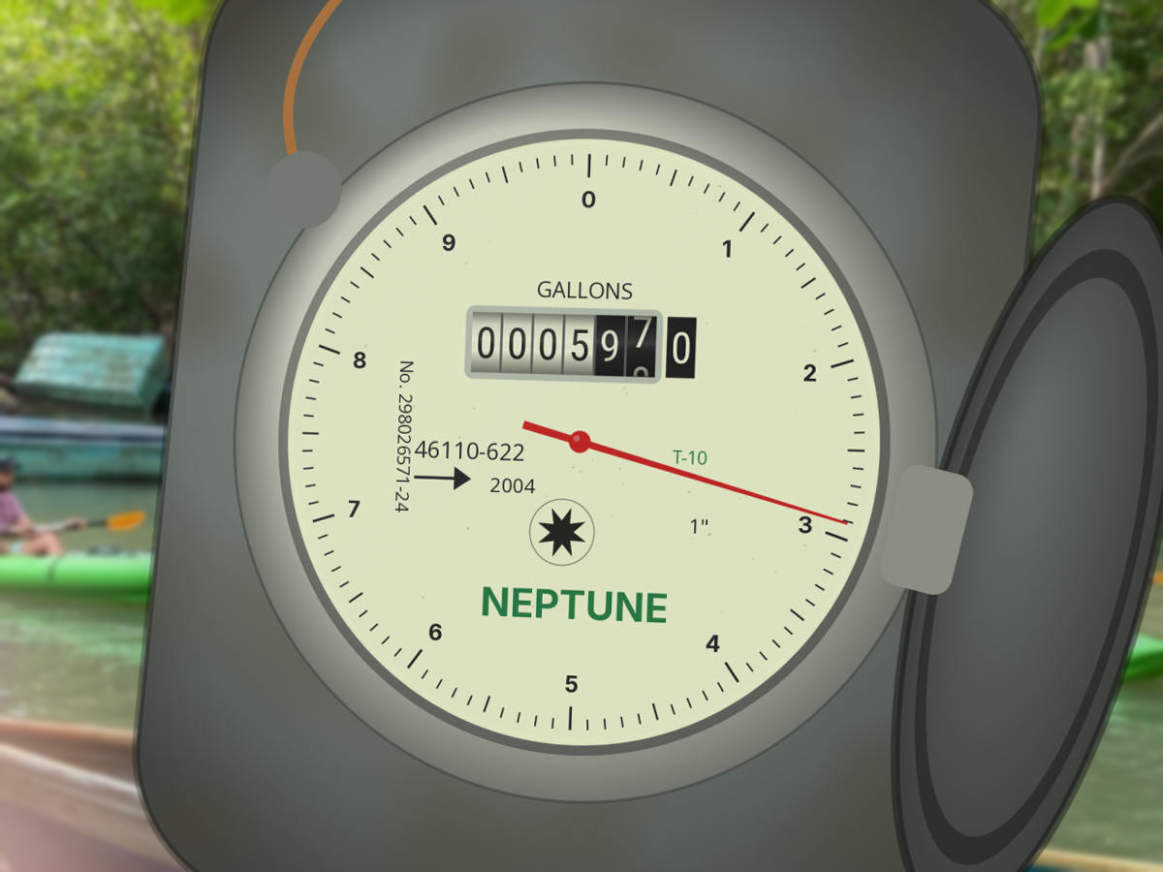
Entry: 5972.9,gal
